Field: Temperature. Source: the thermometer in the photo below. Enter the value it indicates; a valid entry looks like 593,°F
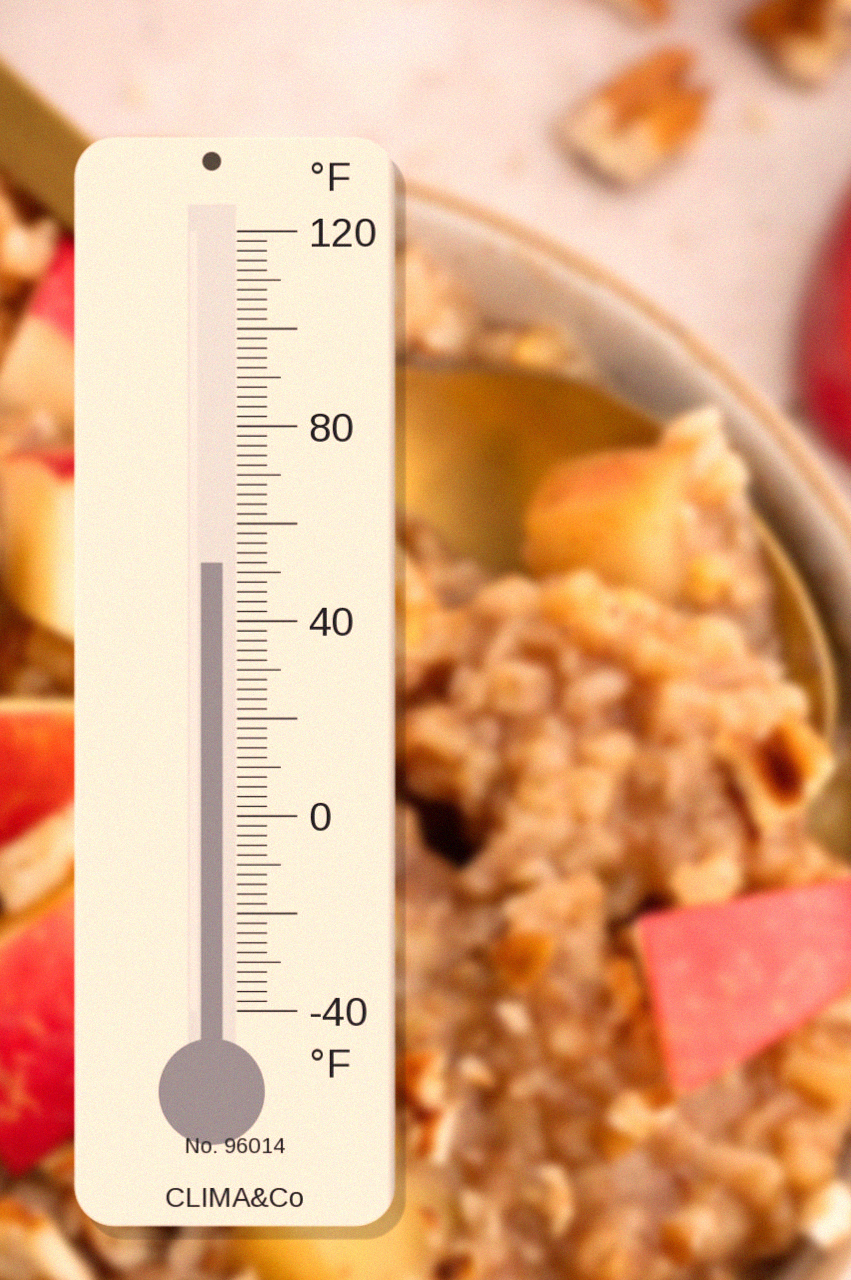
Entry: 52,°F
